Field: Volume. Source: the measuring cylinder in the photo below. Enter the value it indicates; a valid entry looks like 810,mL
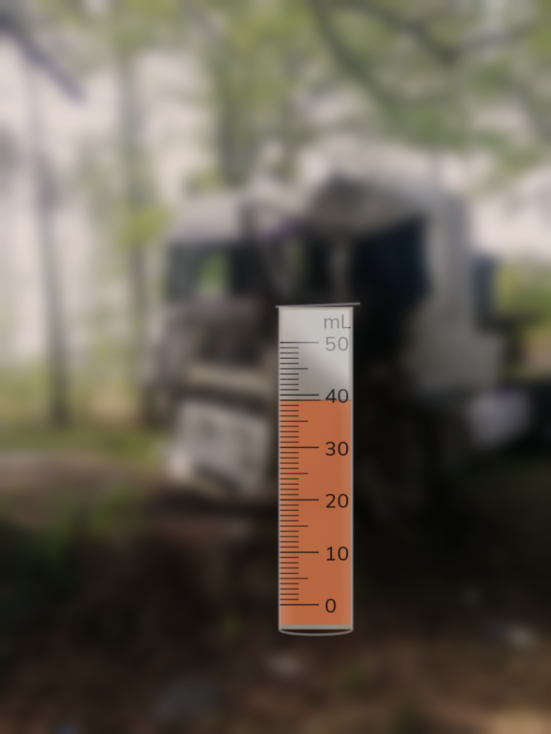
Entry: 39,mL
